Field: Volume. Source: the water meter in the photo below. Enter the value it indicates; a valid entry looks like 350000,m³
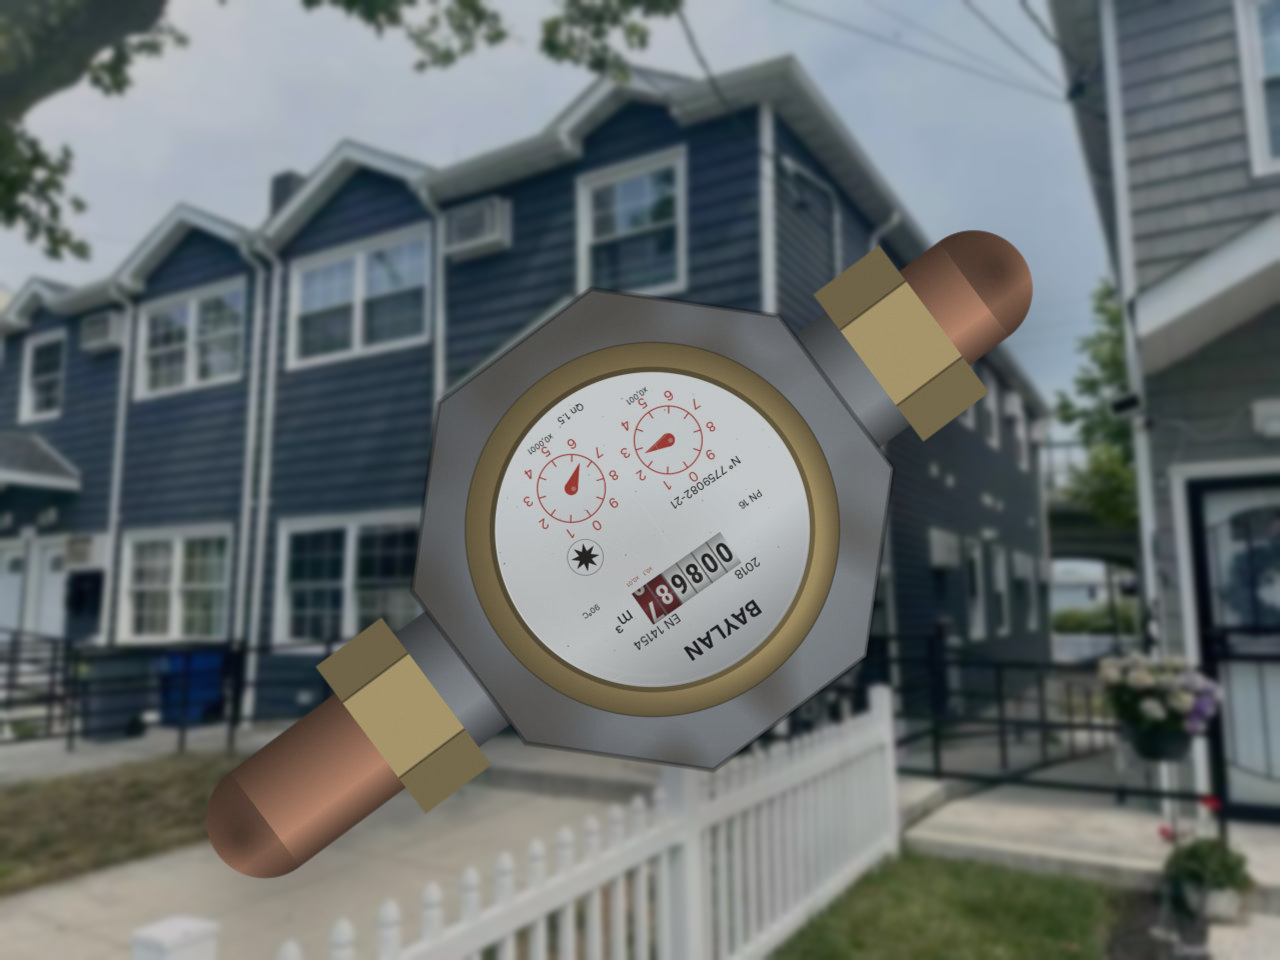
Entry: 86.8726,m³
